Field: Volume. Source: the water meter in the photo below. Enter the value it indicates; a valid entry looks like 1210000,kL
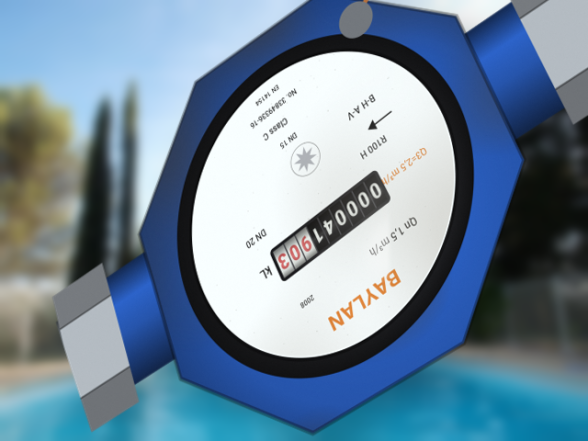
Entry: 41.903,kL
